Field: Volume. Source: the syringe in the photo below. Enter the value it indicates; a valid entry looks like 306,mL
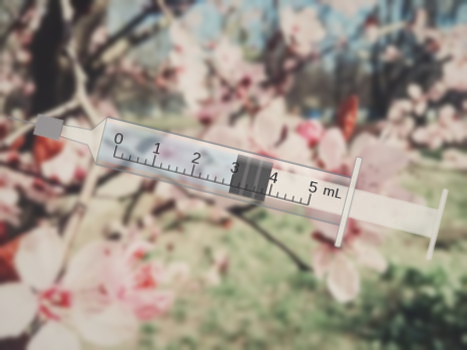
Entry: 3,mL
